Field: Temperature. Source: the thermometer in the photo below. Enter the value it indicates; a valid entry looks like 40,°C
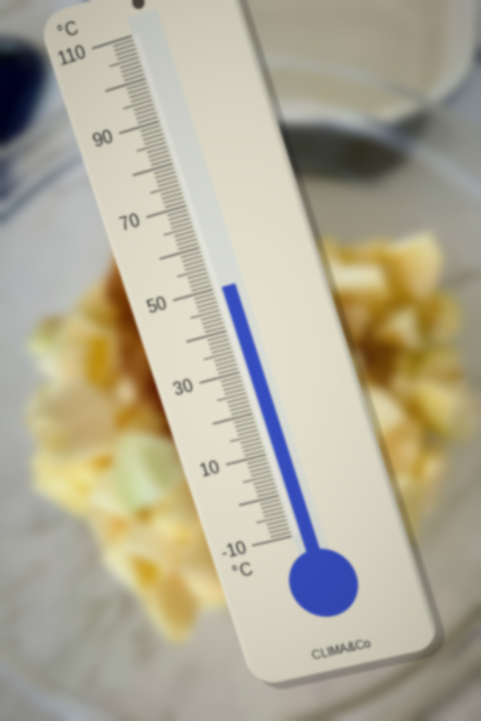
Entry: 50,°C
